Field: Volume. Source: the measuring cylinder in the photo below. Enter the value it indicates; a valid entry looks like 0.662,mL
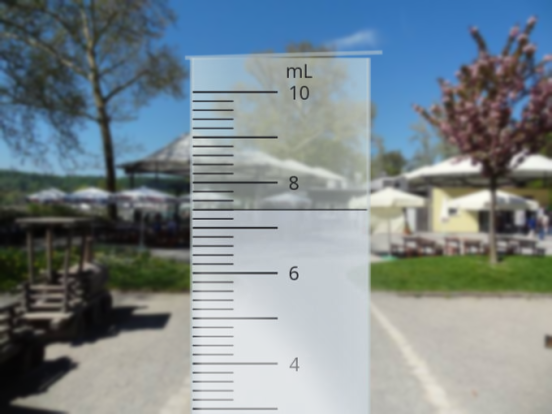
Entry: 7.4,mL
